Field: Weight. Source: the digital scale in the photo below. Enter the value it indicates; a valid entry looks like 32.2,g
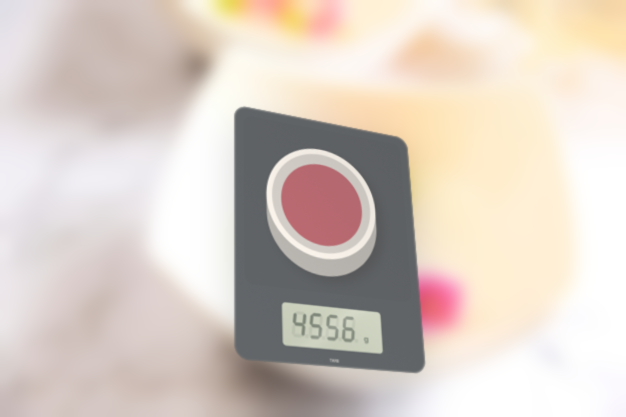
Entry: 4556,g
